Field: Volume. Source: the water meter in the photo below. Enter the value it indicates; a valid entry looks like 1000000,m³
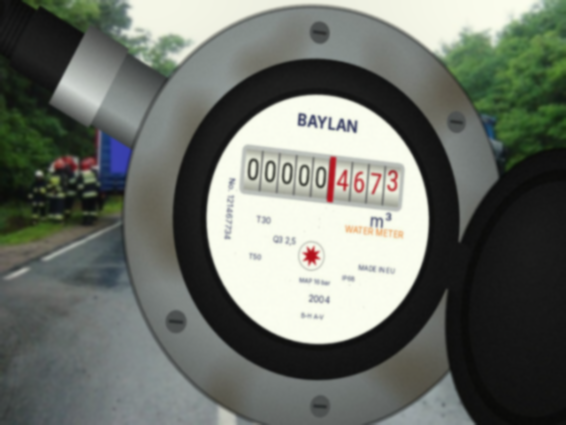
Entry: 0.4673,m³
